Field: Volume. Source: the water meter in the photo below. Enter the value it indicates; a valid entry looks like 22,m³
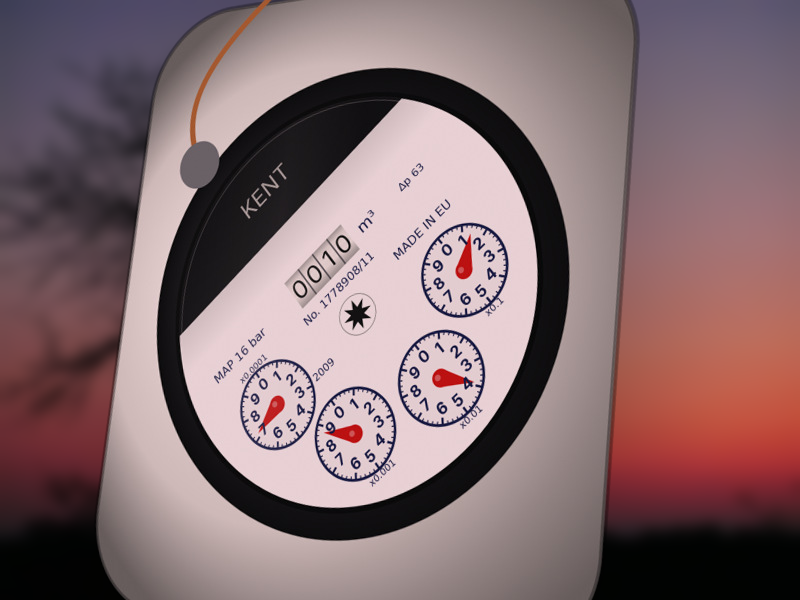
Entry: 10.1387,m³
